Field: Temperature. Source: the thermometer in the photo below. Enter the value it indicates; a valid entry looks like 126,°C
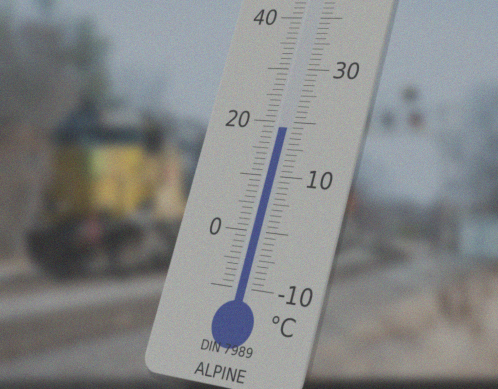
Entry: 19,°C
